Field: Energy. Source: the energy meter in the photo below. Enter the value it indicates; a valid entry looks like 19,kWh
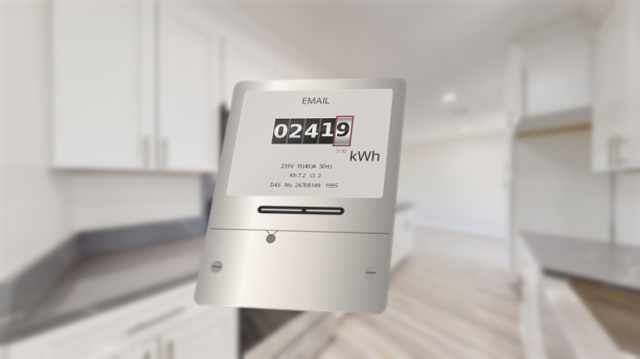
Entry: 241.9,kWh
